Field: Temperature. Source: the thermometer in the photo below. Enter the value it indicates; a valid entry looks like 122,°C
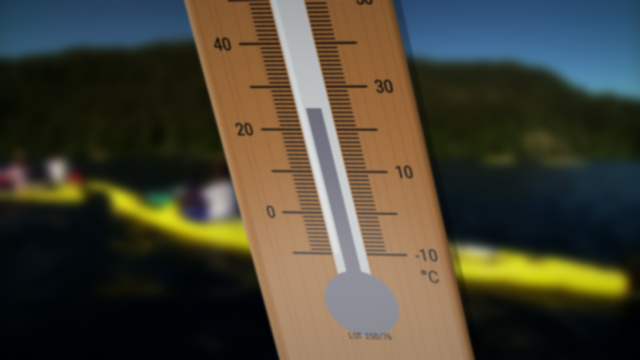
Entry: 25,°C
